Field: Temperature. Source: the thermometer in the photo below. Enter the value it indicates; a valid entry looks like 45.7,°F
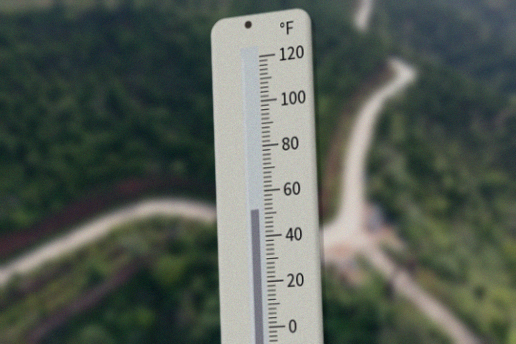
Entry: 52,°F
